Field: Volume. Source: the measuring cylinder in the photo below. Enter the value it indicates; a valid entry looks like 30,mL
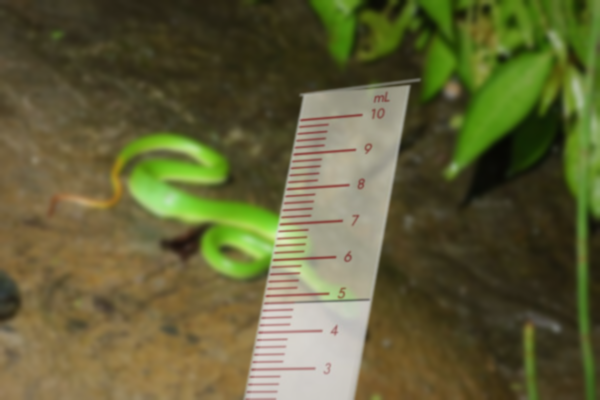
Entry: 4.8,mL
